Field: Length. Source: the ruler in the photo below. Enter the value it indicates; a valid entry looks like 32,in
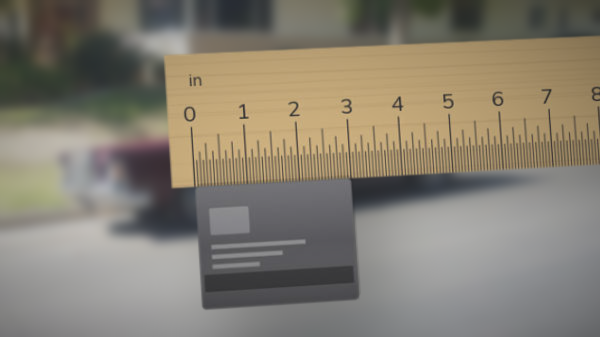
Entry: 3,in
